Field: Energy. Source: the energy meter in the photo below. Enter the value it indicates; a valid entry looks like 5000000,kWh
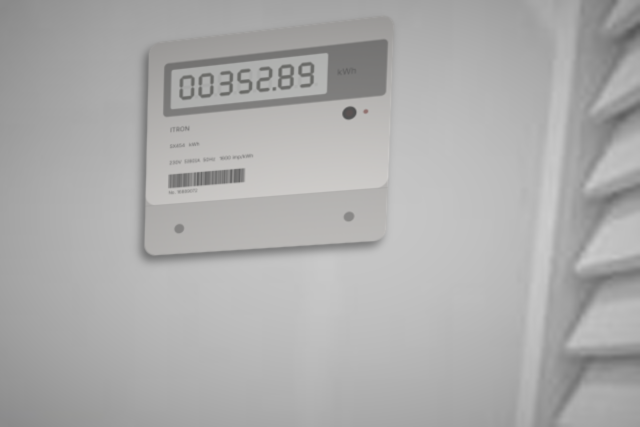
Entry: 352.89,kWh
